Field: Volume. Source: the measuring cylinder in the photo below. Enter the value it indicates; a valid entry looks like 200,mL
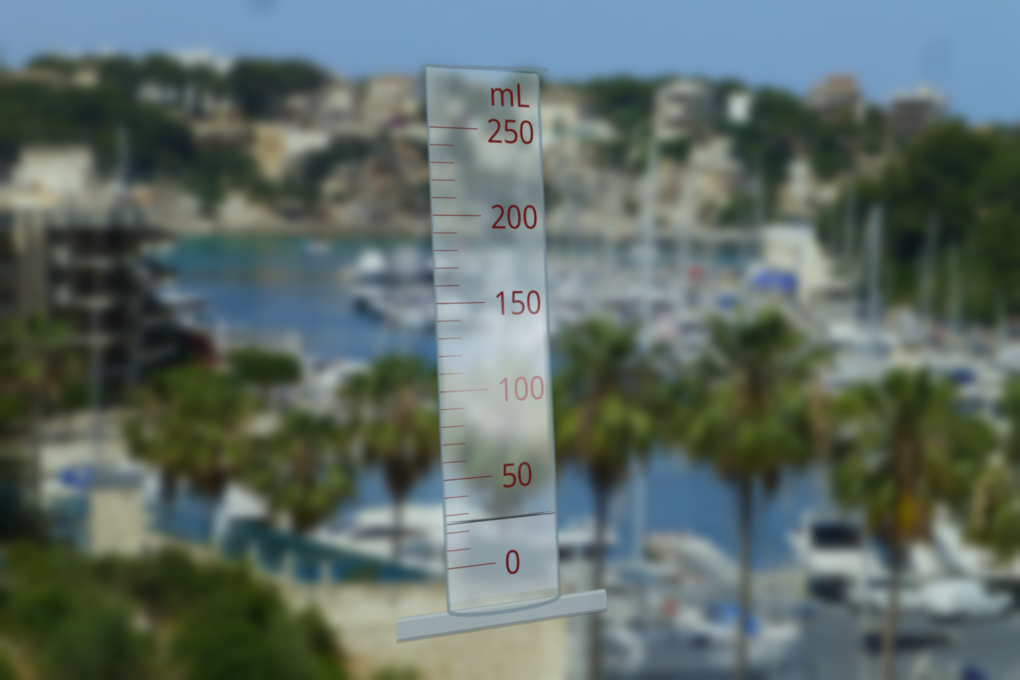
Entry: 25,mL
